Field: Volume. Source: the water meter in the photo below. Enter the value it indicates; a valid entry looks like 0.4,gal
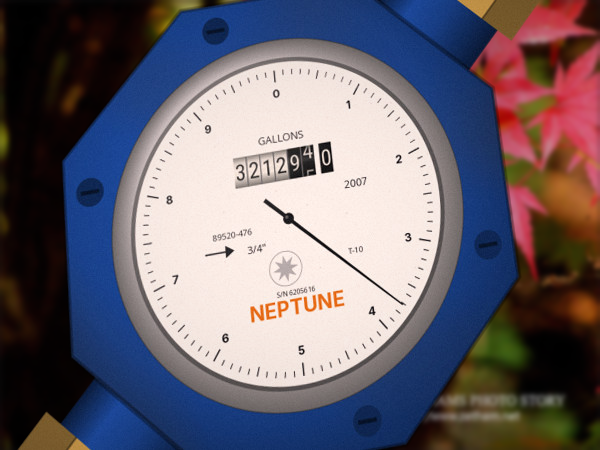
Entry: 3212943.7,gal
